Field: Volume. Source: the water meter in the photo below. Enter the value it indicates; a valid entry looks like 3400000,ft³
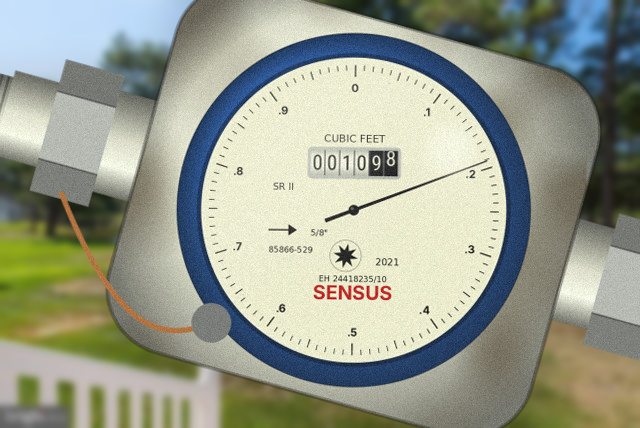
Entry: 1098.19,ft³
